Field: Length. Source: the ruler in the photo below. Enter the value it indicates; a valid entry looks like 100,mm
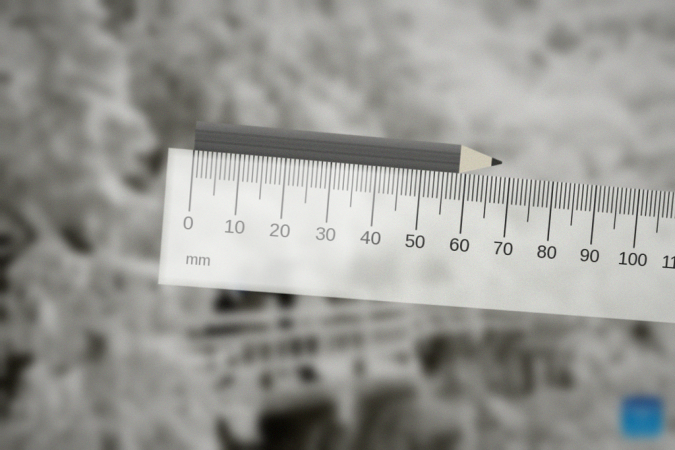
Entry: 68,mm
